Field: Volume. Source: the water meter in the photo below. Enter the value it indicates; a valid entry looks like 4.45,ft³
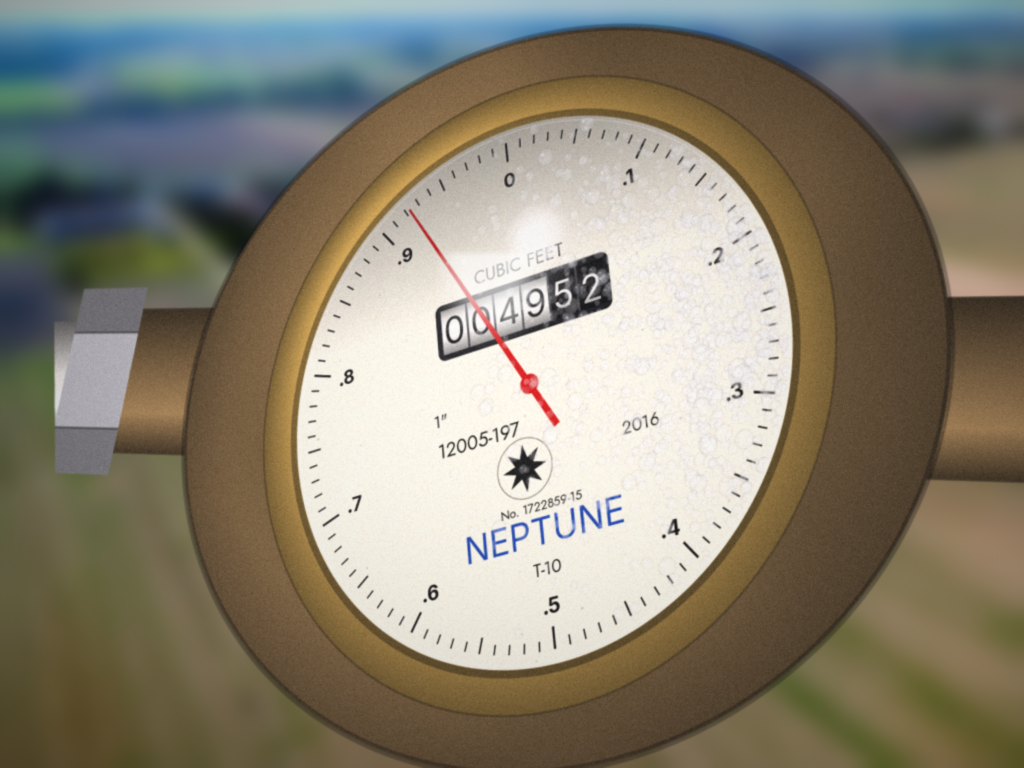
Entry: 4951.92,ft³
